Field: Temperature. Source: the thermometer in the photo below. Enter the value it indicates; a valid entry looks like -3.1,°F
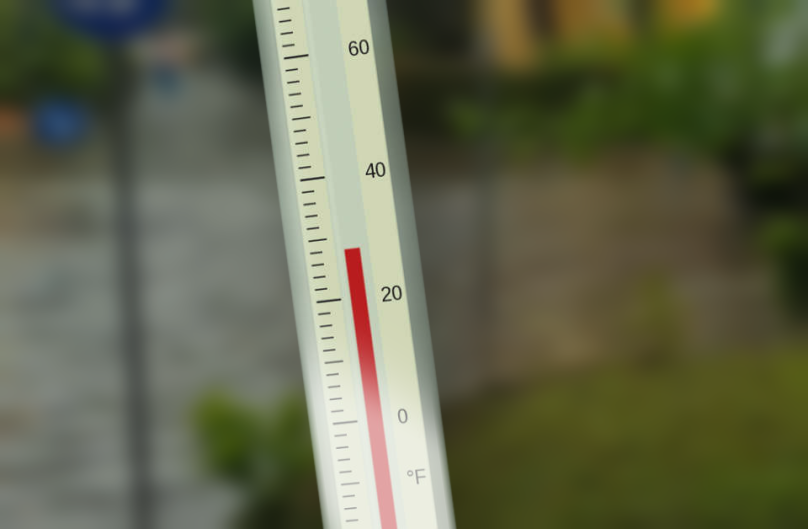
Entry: 28,°F
